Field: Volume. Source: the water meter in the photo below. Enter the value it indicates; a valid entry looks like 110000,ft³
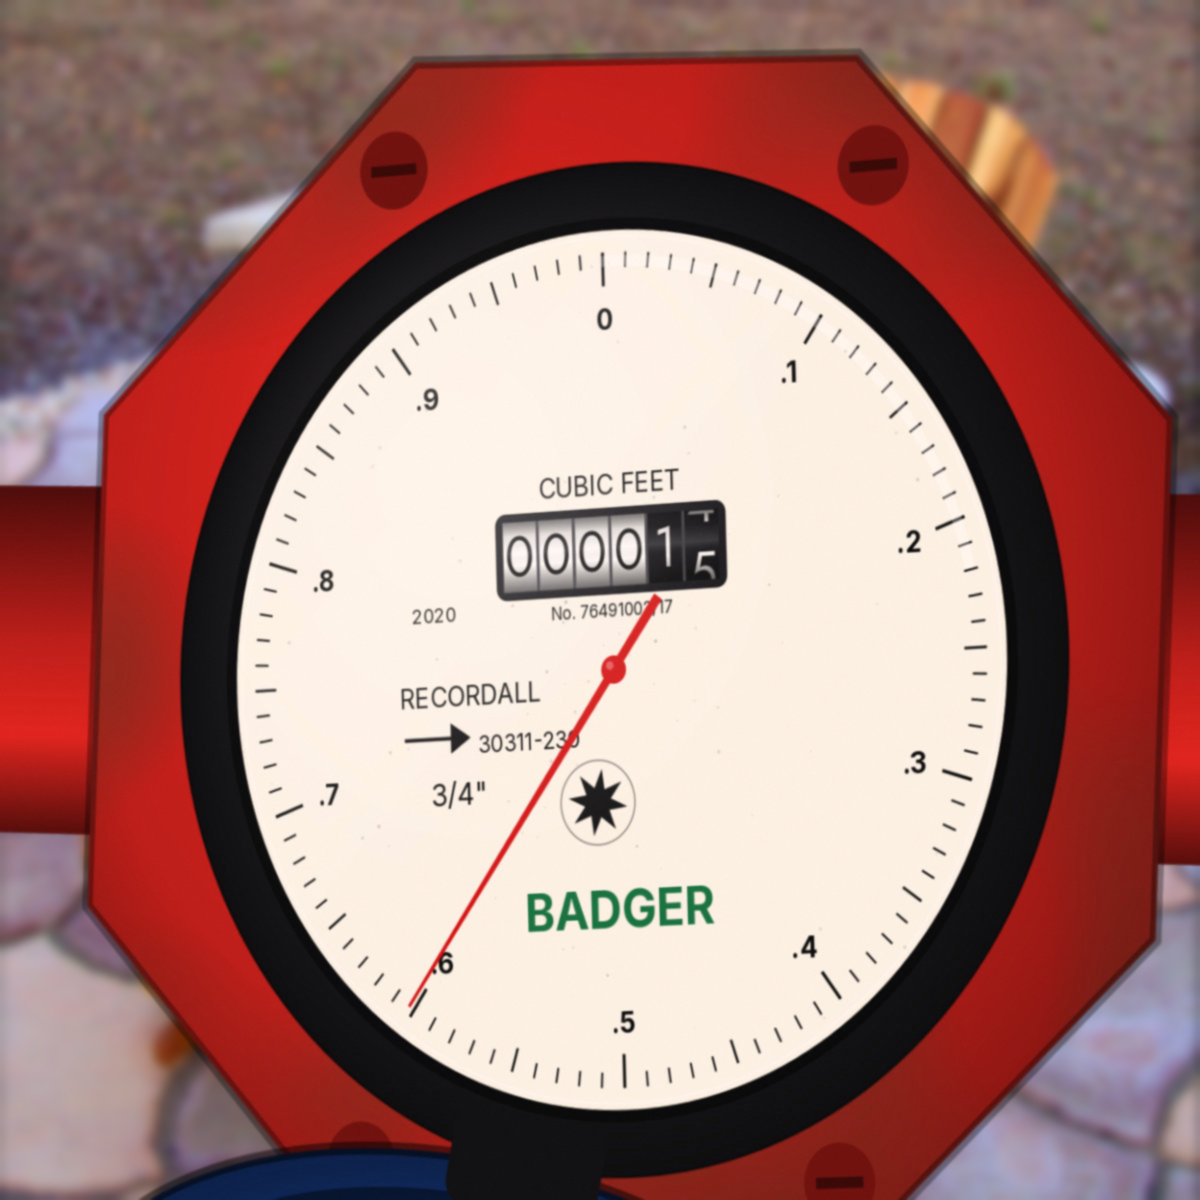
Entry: 14.60,ft³
